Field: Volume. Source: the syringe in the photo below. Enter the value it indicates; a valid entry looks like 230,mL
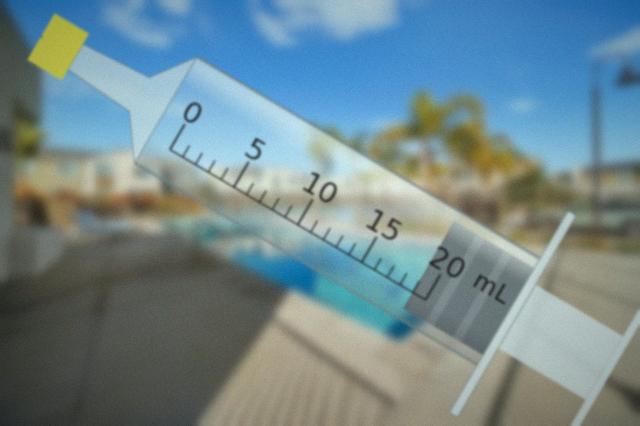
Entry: 19,mL
